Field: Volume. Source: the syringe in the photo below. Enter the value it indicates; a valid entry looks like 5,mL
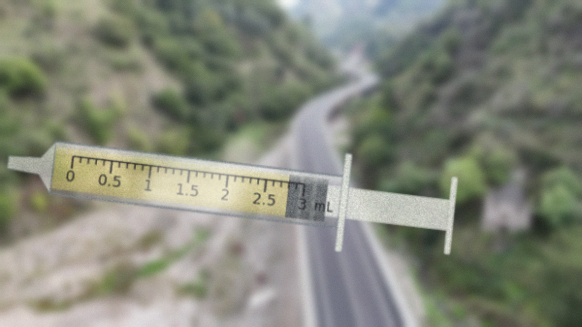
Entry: 2.8,mL
